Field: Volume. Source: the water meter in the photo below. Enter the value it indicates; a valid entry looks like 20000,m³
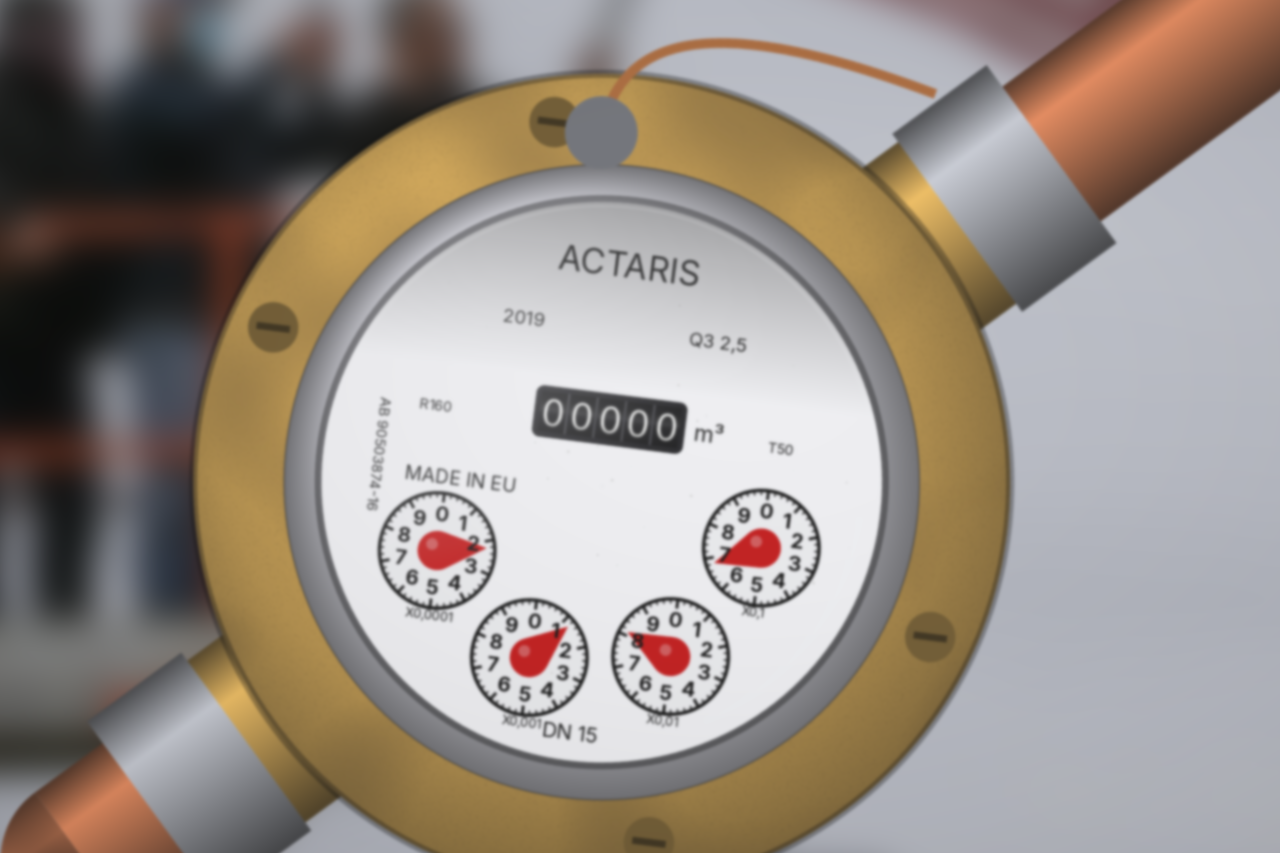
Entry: 0.6812,m³
